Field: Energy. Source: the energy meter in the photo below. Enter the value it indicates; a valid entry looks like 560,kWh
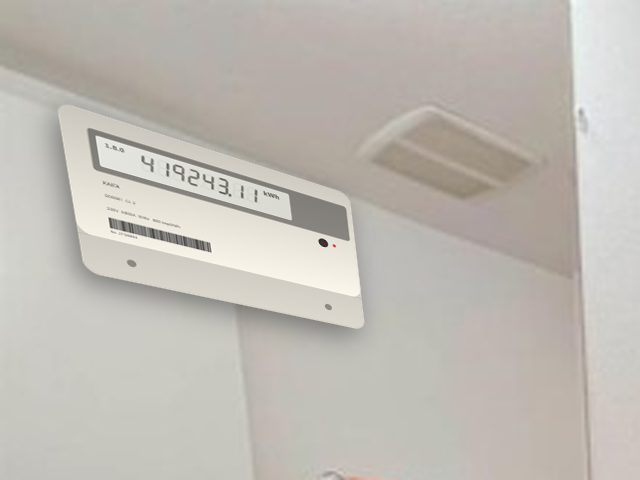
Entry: 419243.11,kWh
